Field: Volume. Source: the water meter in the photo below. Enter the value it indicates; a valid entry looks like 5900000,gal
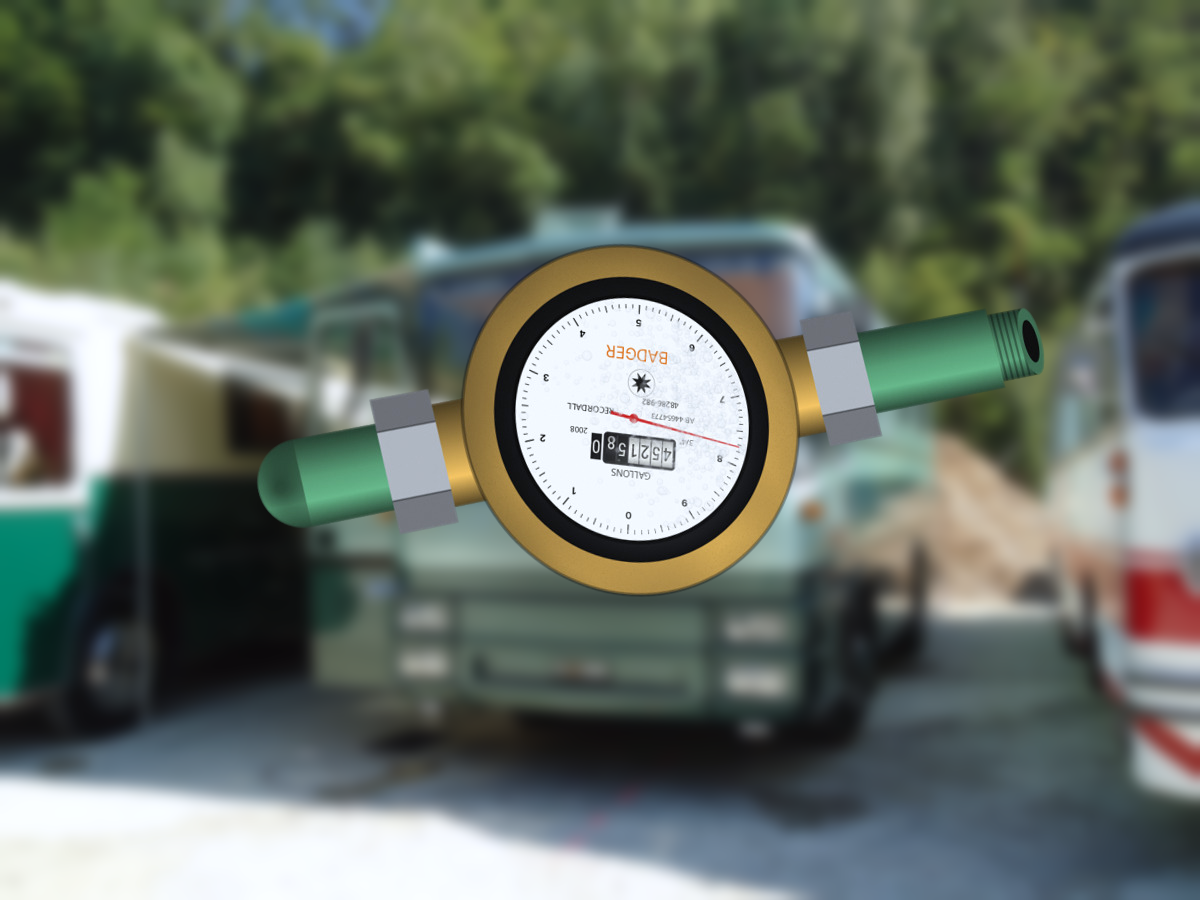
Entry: 4521577.7,gal
